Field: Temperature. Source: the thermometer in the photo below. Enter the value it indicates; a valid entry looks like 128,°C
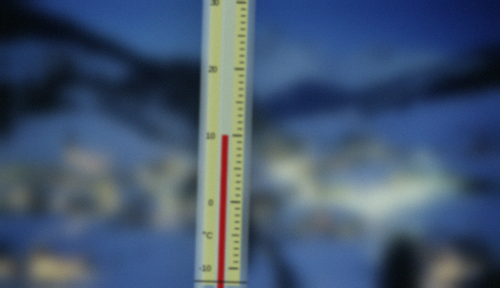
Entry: 10,°C
